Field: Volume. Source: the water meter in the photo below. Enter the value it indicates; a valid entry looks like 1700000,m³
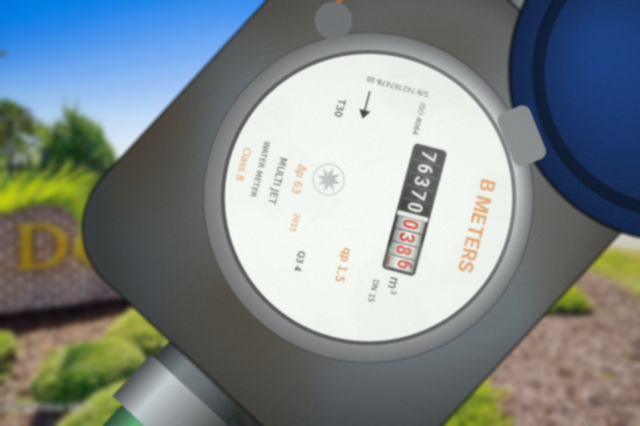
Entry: 76370.0386,m³
